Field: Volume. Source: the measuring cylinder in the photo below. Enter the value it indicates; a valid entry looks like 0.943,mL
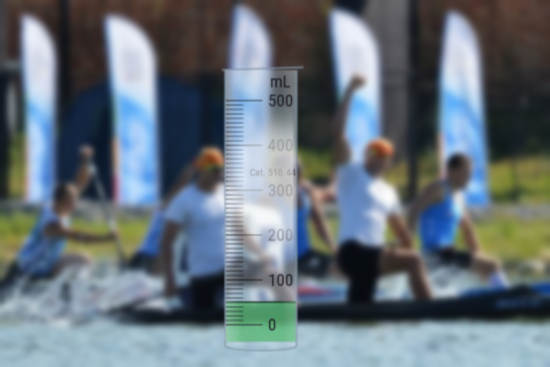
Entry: 50,mL
